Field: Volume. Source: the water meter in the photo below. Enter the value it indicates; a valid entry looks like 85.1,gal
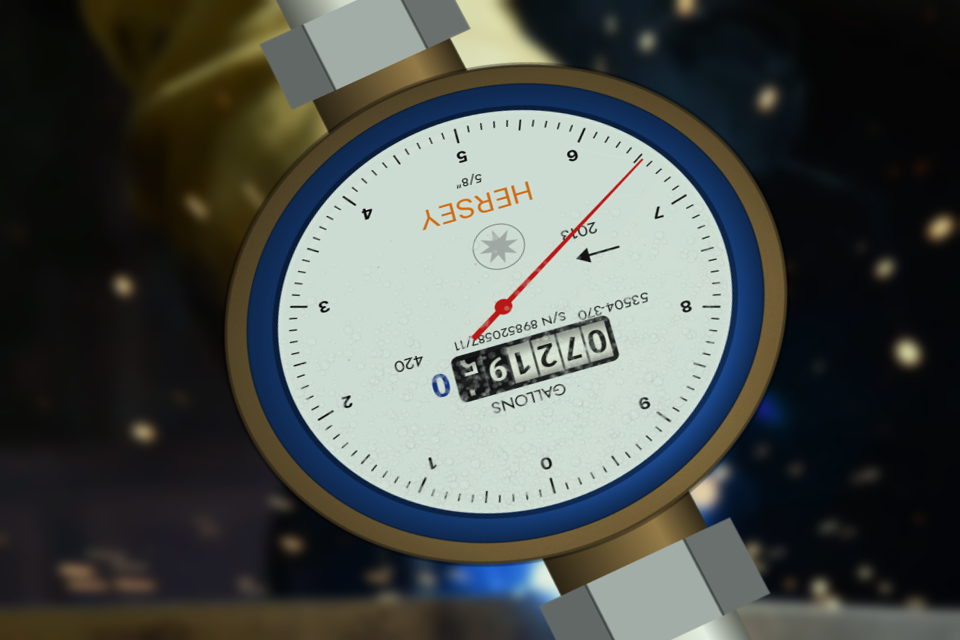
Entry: 721946.5,gal
